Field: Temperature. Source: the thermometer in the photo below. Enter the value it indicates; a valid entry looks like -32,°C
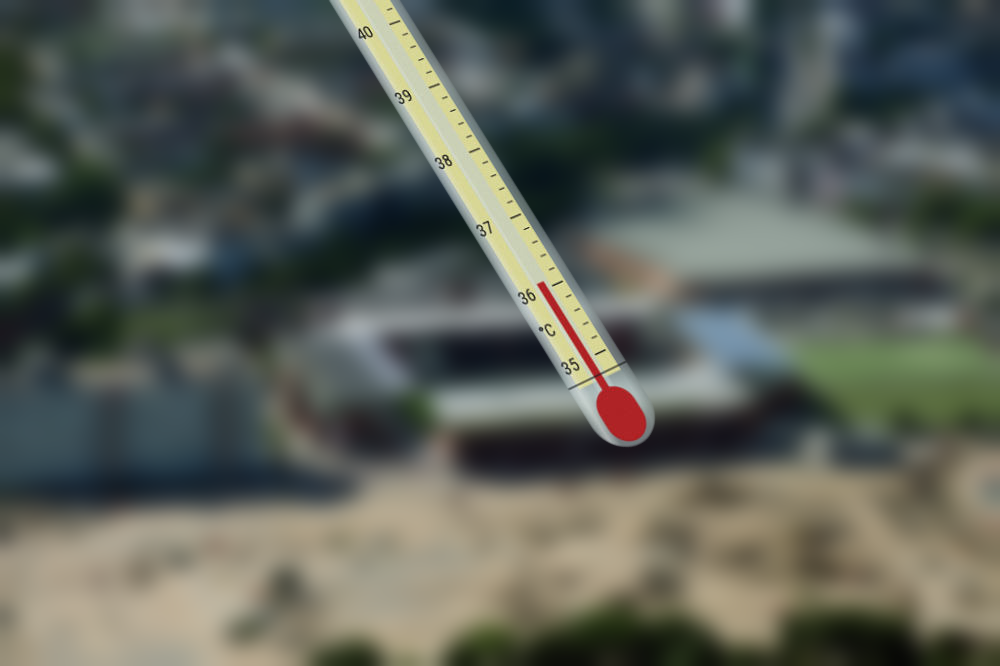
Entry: 36.1,°C
